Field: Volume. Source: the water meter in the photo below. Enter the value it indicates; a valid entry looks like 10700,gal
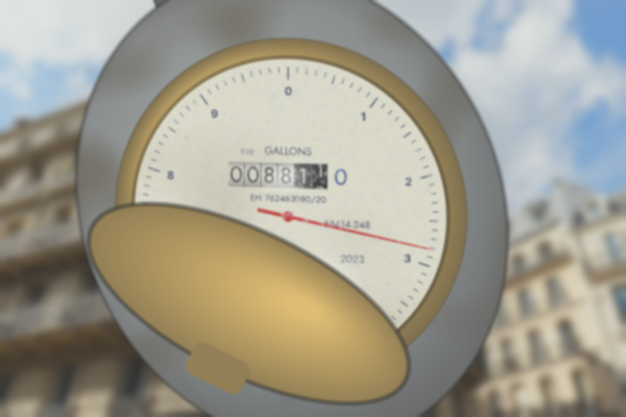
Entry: 88112.8,gal
